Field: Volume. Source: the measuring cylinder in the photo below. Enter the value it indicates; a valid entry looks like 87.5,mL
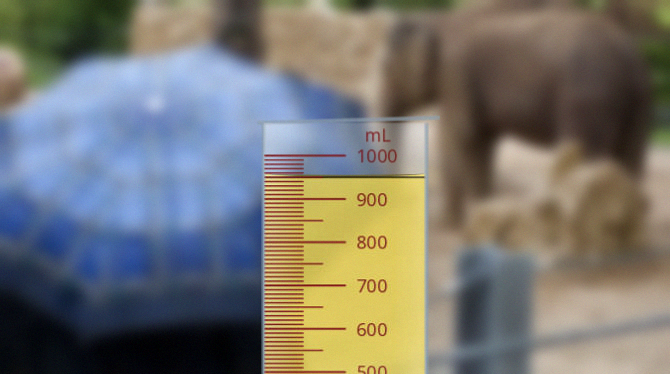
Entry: 950,mL
